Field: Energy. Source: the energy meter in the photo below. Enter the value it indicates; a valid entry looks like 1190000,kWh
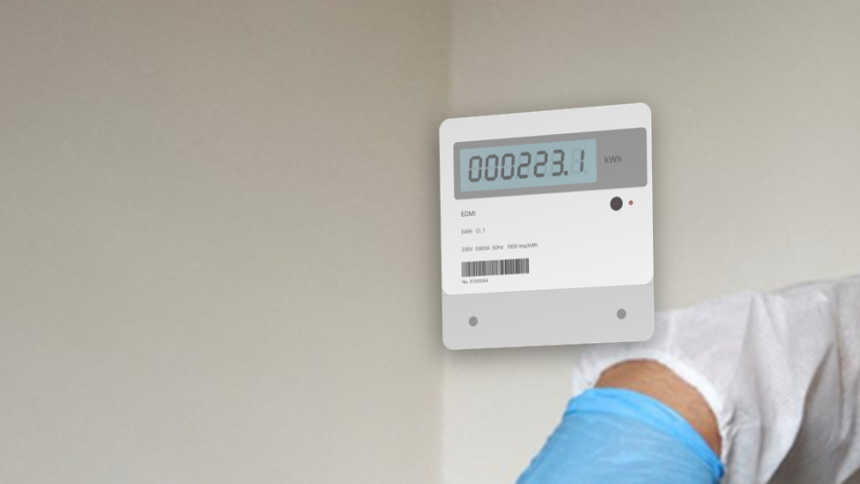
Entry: 223.1,kWh
